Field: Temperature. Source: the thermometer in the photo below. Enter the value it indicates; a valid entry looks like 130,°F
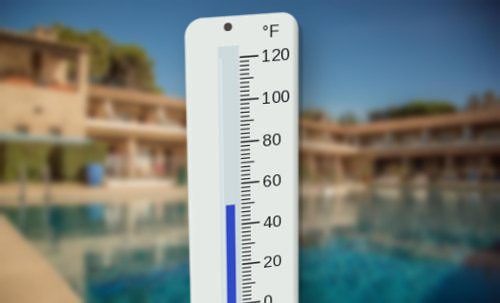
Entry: 50,°F
